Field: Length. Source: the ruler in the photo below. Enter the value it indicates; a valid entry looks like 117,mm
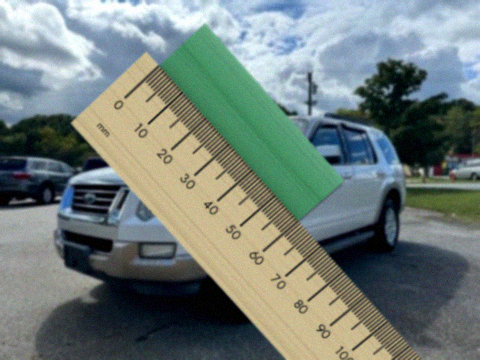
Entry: 60,mm
